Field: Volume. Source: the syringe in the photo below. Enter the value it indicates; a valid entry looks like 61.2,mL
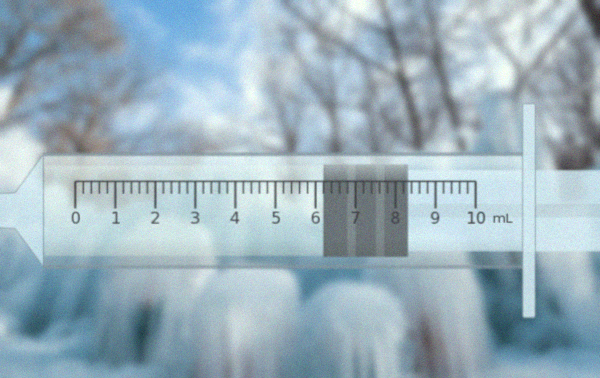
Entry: 6.2,mL
